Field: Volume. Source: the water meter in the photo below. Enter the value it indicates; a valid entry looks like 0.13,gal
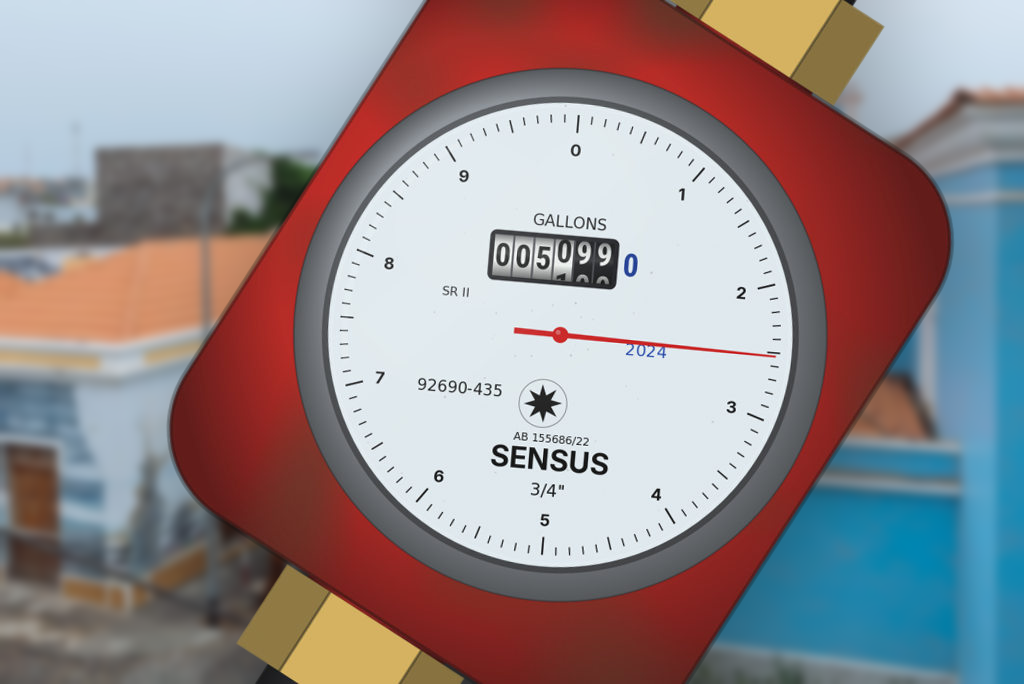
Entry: 50992.5,gal
